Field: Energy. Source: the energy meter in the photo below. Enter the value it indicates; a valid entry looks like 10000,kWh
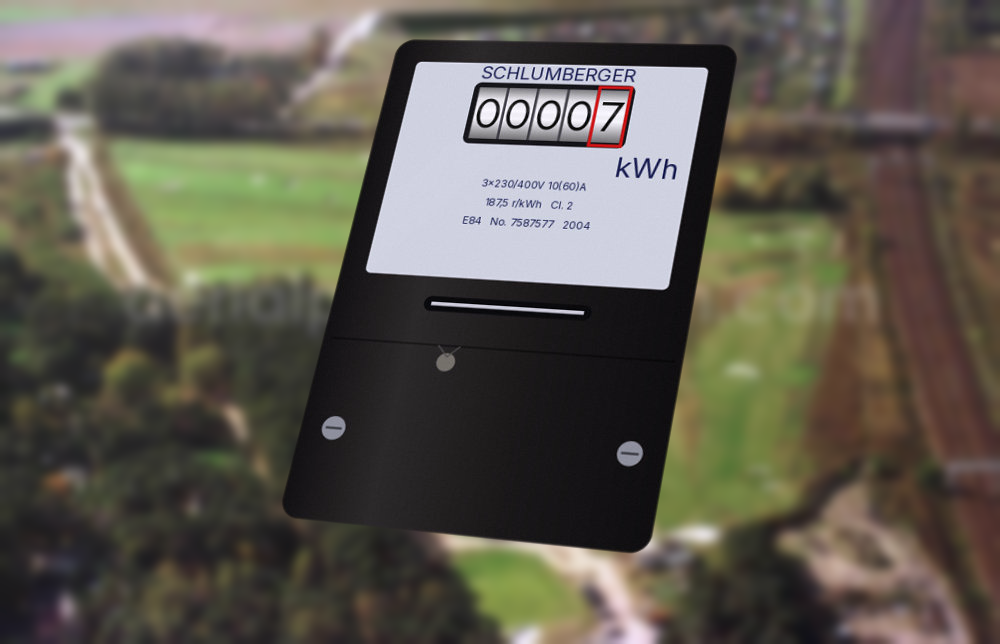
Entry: 0.7,kWh
